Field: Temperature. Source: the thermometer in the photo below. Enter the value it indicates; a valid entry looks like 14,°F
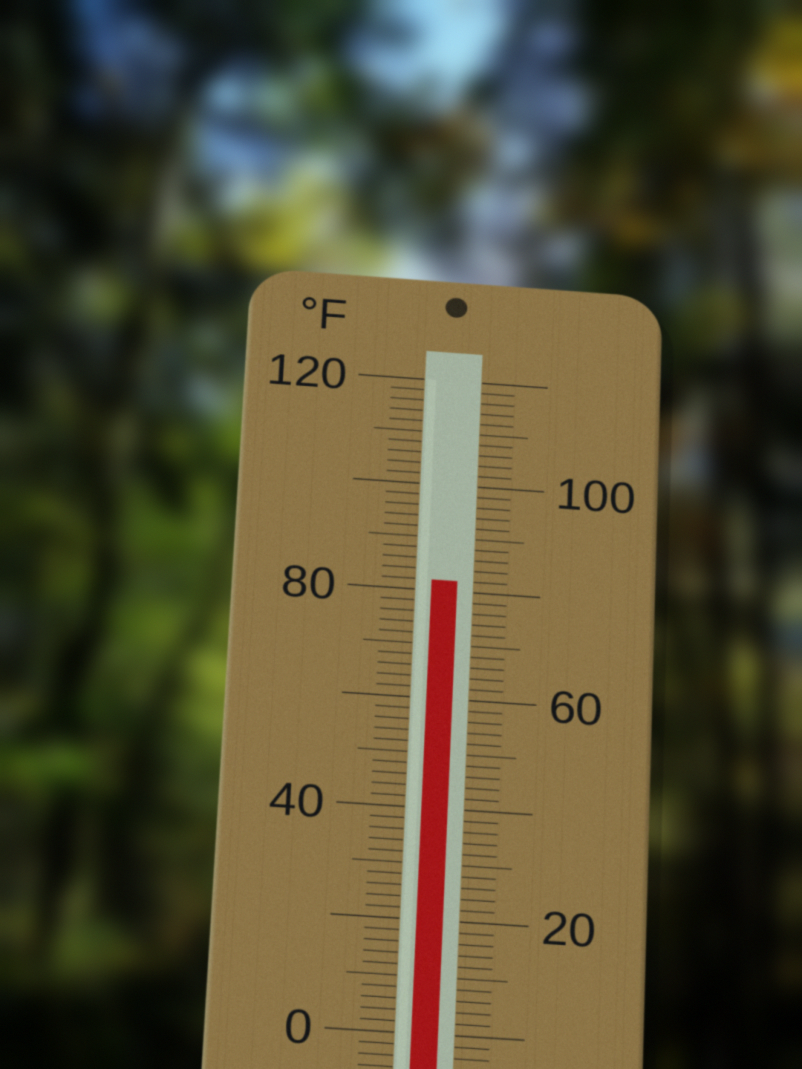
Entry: 82,°F
